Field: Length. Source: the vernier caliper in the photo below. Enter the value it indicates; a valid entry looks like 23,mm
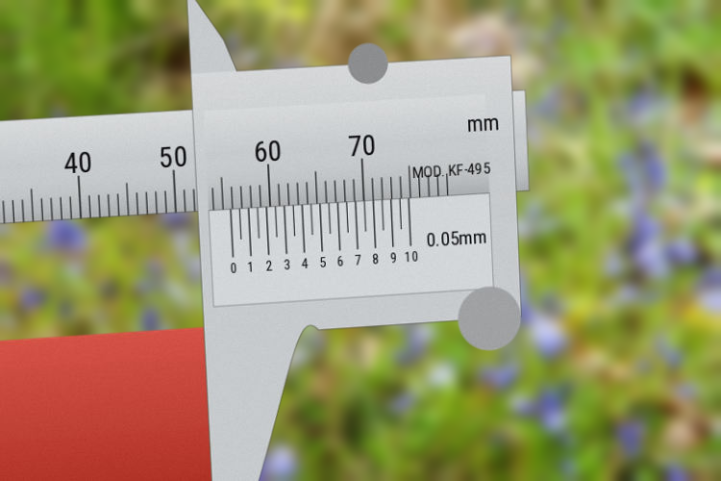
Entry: 55.8,mm
